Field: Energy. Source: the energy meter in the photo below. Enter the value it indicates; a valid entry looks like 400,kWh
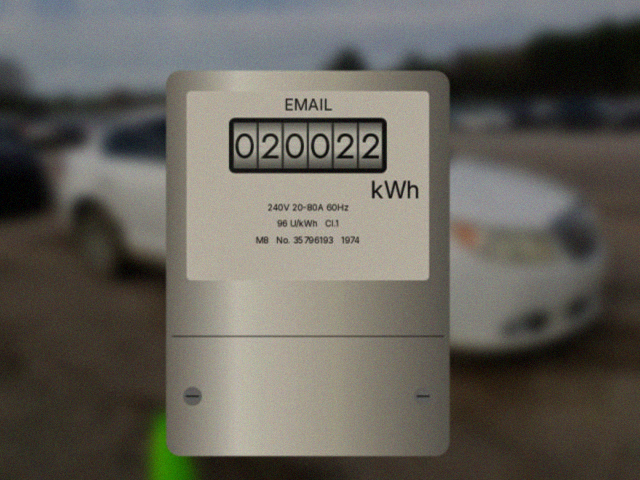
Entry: 20022,kWh
